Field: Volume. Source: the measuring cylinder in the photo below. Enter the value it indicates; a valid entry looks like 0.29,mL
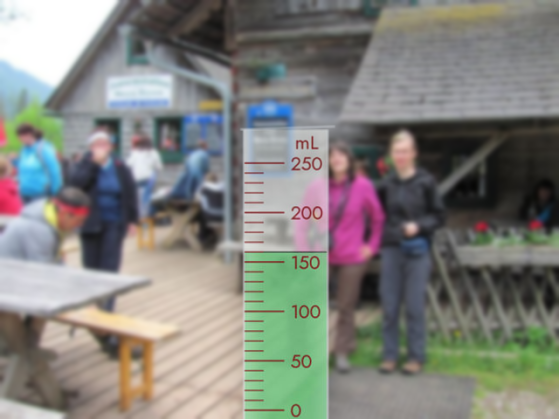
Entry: 160,mL
